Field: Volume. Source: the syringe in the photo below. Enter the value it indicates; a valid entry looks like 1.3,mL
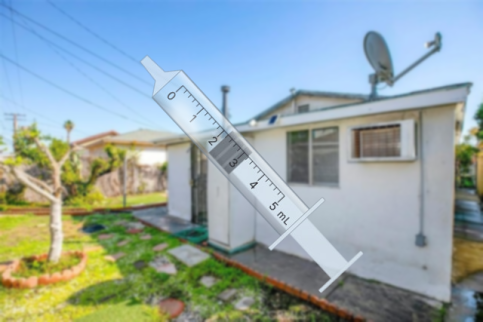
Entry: 2.2,mL
